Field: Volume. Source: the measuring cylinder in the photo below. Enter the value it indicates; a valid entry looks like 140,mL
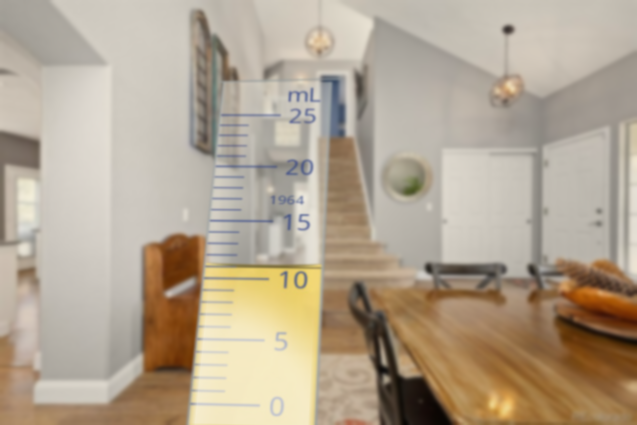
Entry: 11,mL
